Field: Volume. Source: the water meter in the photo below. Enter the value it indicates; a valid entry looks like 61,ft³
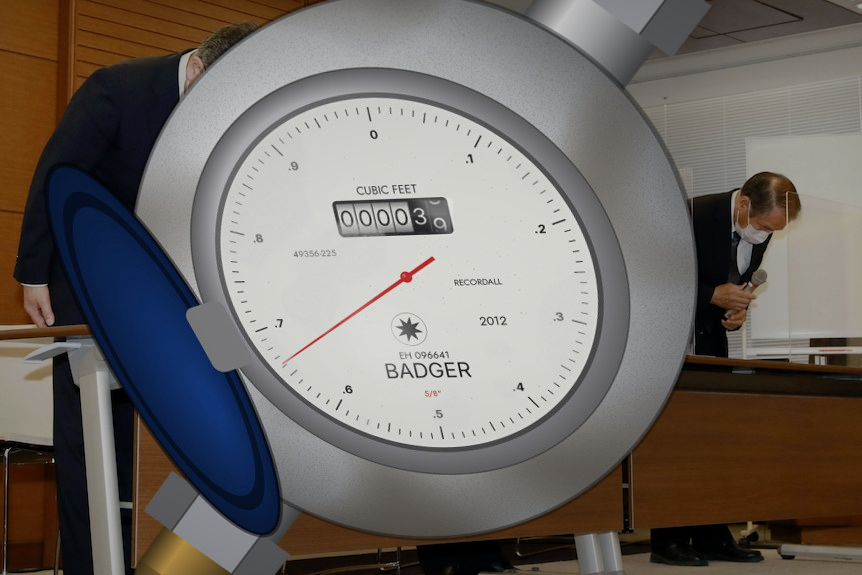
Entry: 38.66,ft³
